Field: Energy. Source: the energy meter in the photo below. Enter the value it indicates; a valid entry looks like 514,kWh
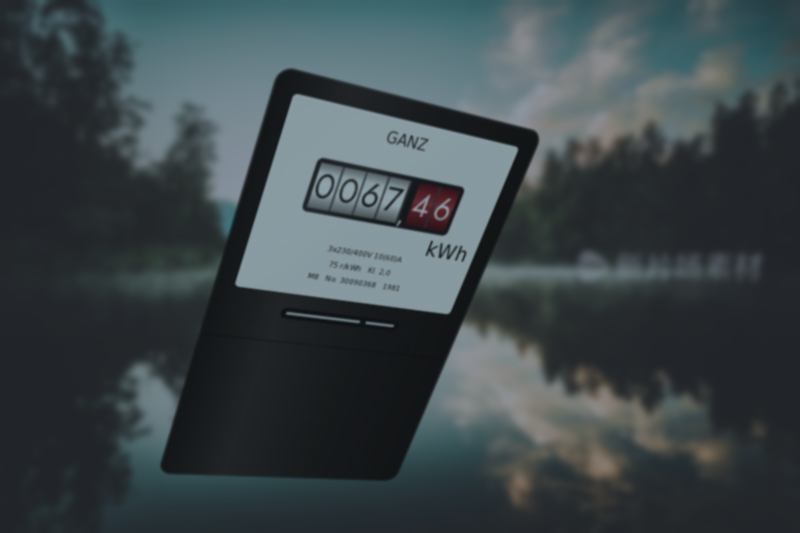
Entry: 67.46,kWh
